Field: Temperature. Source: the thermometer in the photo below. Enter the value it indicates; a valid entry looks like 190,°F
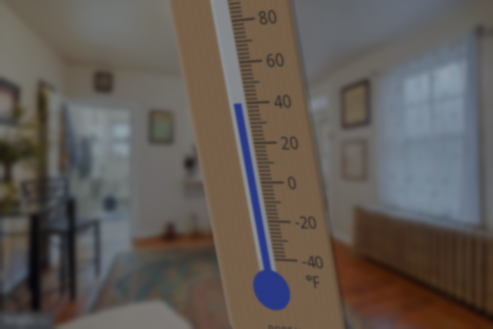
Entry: 40,°F
